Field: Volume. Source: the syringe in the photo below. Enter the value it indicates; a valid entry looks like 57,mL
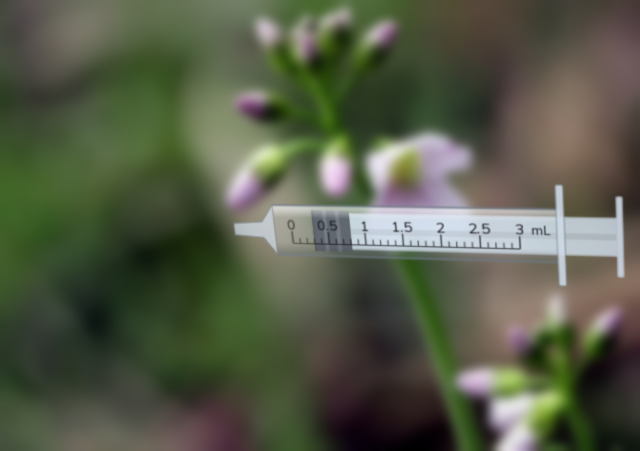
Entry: 0.3,mL
